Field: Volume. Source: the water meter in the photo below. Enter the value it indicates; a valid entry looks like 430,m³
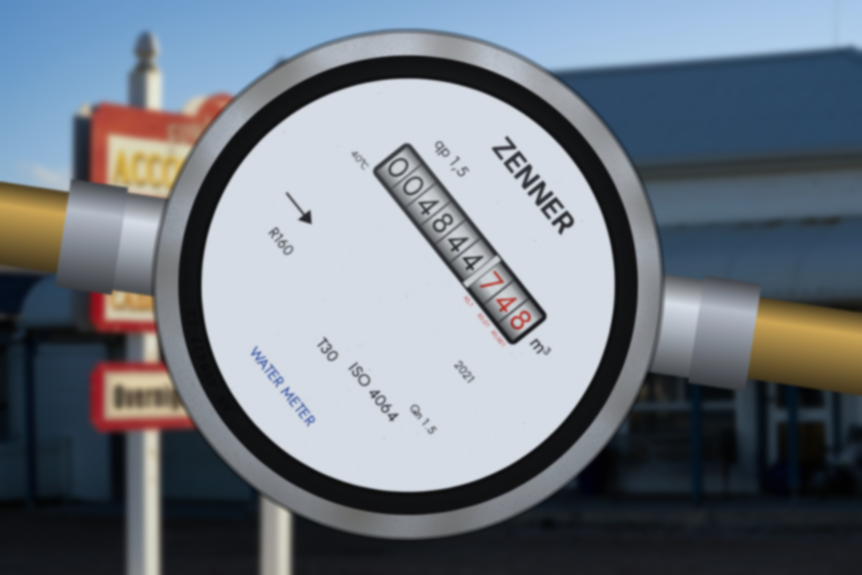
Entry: 4844.748,m³
